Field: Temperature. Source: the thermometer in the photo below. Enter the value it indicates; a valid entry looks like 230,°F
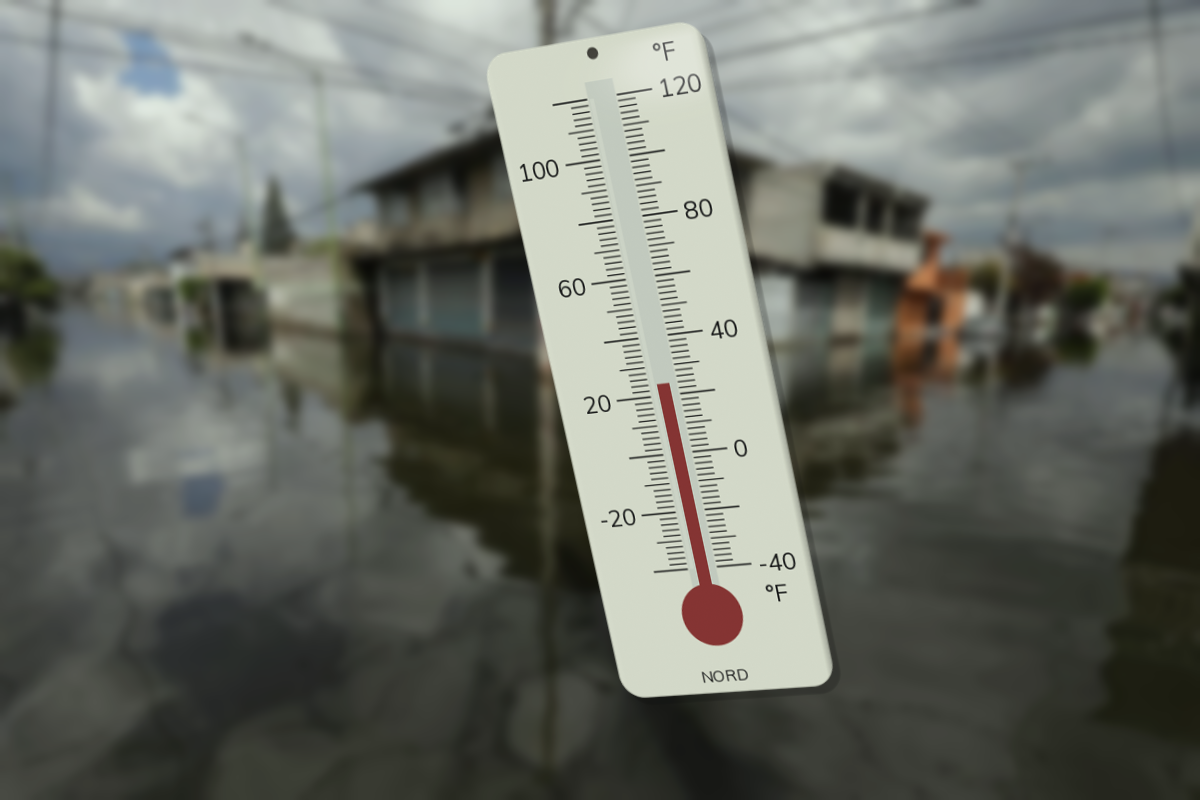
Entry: 24,°F
